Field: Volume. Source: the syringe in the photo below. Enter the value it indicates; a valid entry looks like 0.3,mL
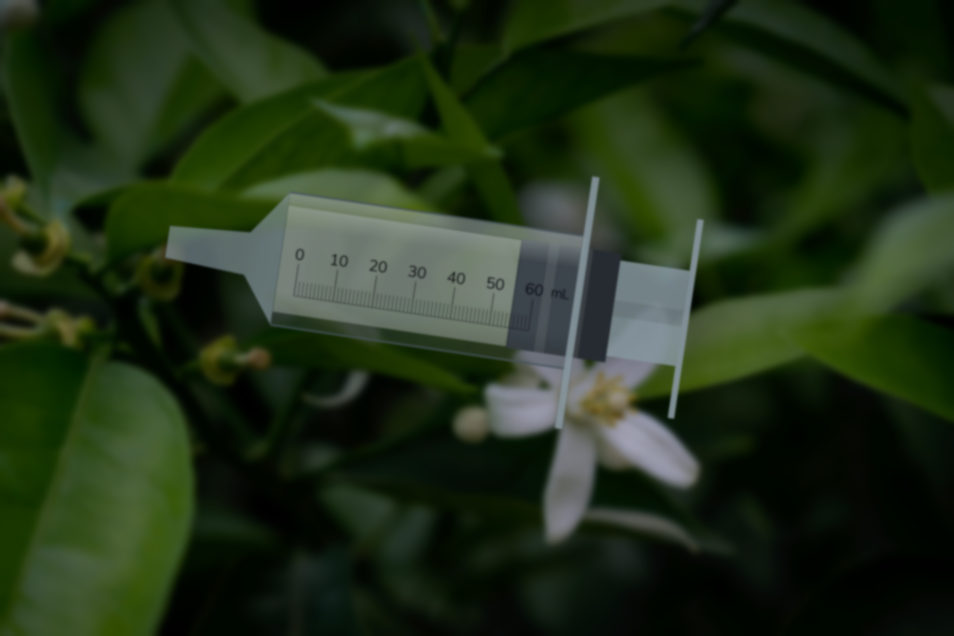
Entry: 55,mL
